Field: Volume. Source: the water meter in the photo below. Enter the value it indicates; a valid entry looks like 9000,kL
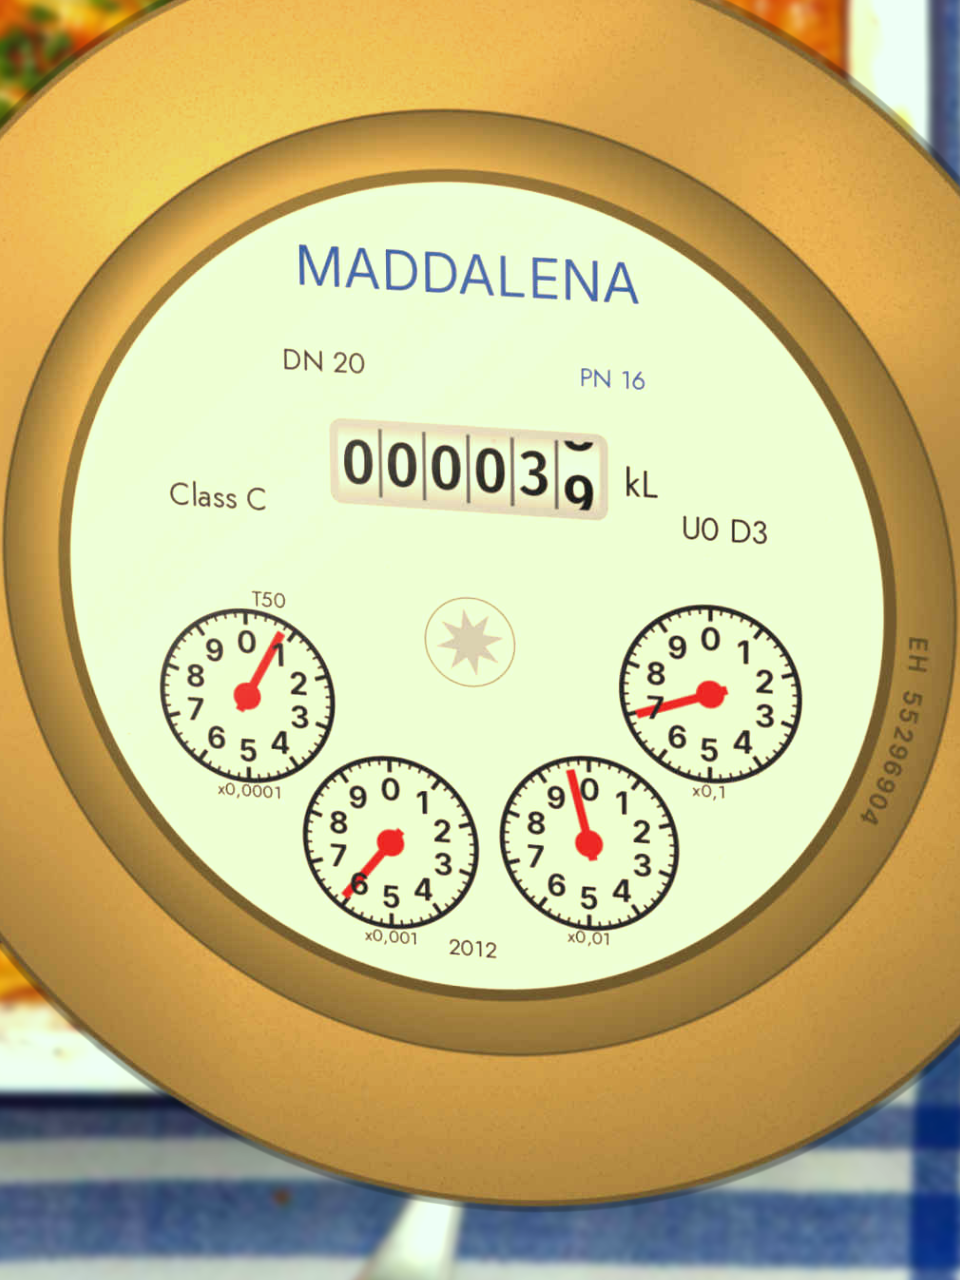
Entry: 38.6960,kL
